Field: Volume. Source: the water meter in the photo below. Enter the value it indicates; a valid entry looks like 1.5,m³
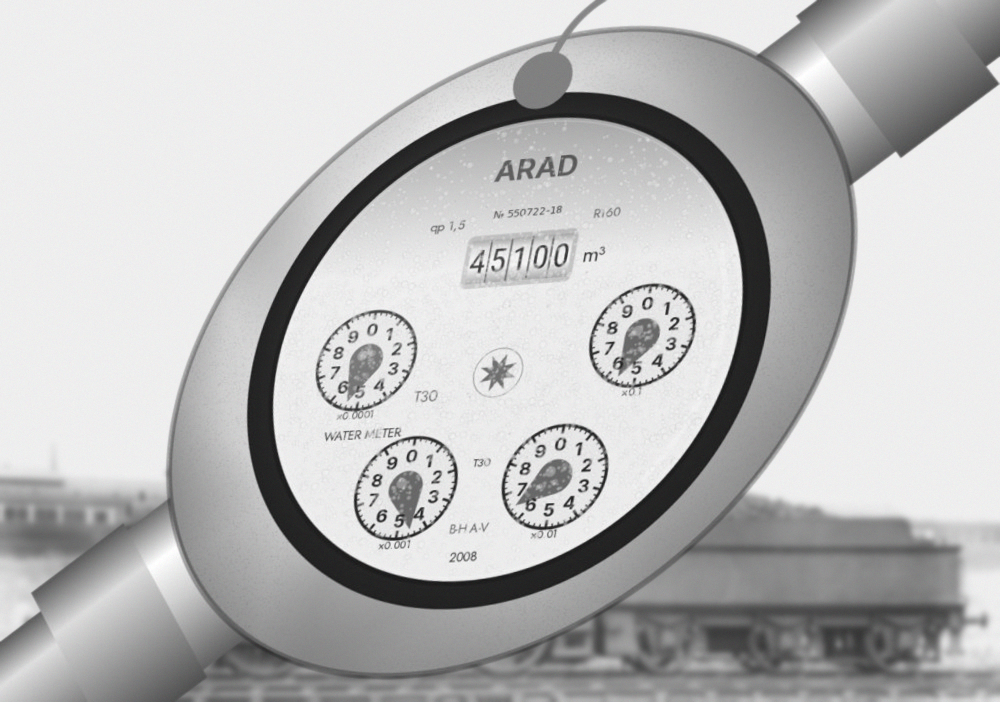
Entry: 45100.5645,m³
